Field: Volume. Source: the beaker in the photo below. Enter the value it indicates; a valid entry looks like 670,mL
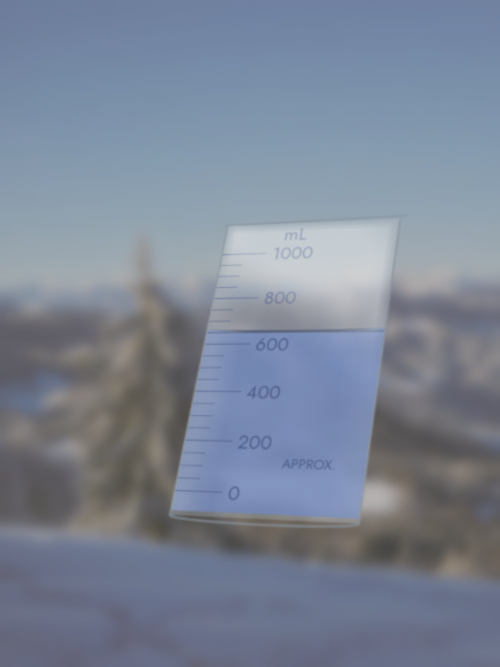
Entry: 650,mL
